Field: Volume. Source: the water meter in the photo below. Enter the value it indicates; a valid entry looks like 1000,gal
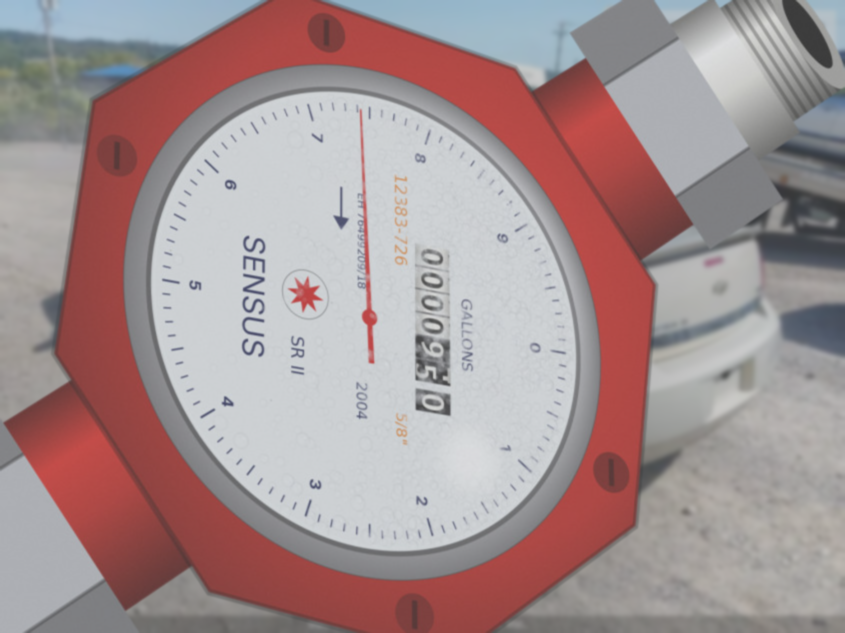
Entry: 947.4,gal
